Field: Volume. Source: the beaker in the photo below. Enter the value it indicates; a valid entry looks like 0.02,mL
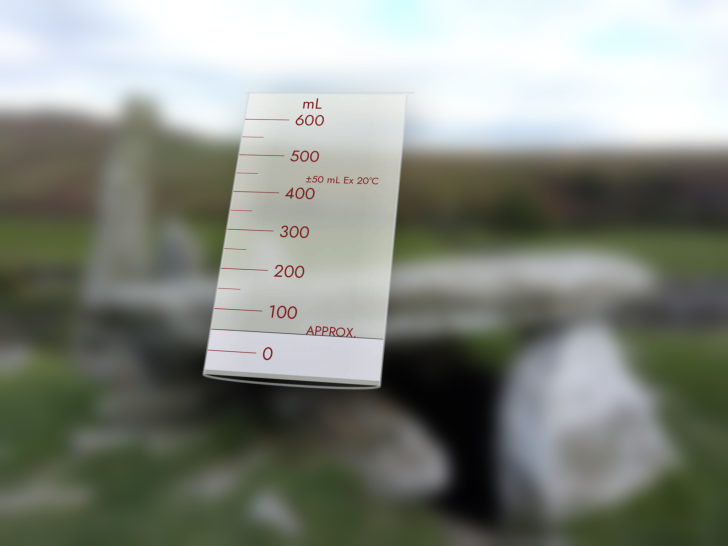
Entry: 50,mL
